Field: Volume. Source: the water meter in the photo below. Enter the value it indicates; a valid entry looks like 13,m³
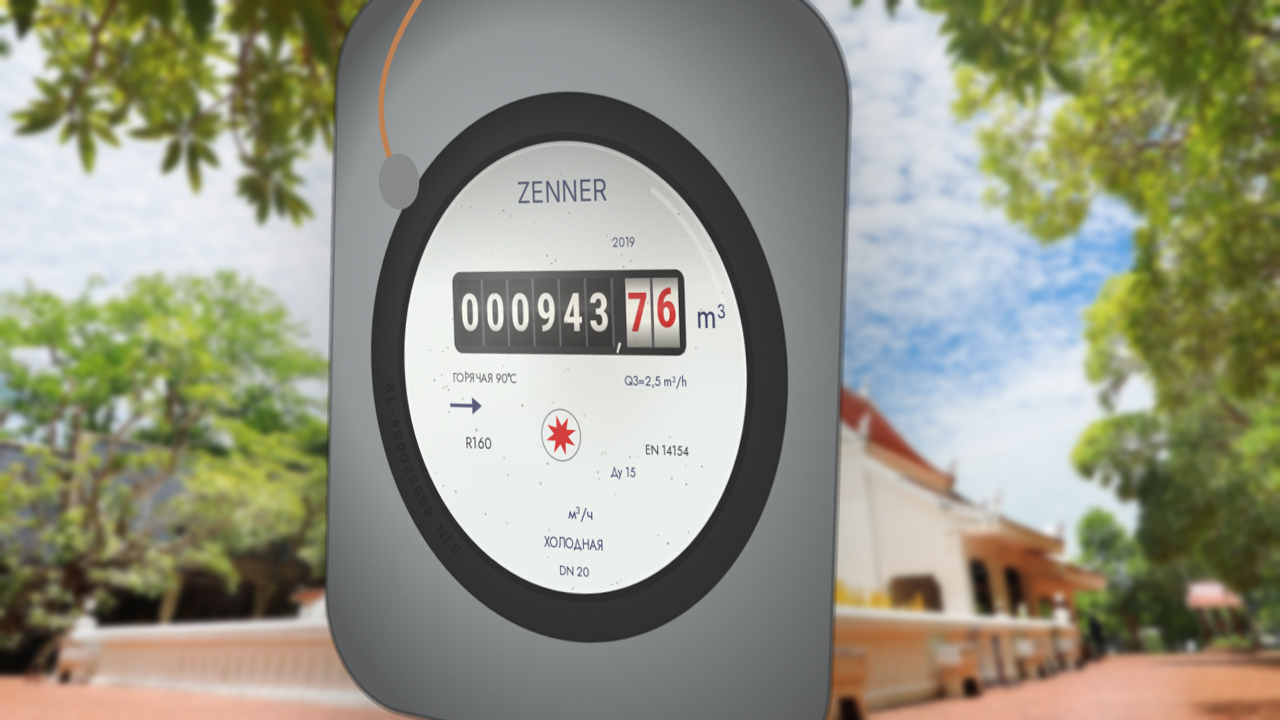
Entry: 943.76,m³
